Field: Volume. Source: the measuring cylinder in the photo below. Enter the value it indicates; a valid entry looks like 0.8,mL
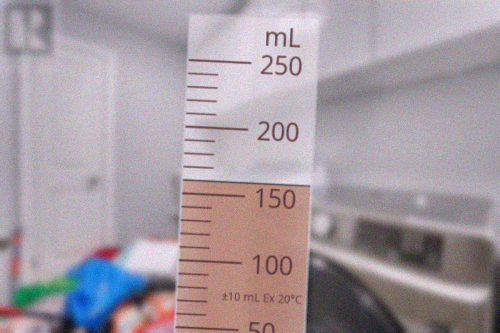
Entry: 160,mL
